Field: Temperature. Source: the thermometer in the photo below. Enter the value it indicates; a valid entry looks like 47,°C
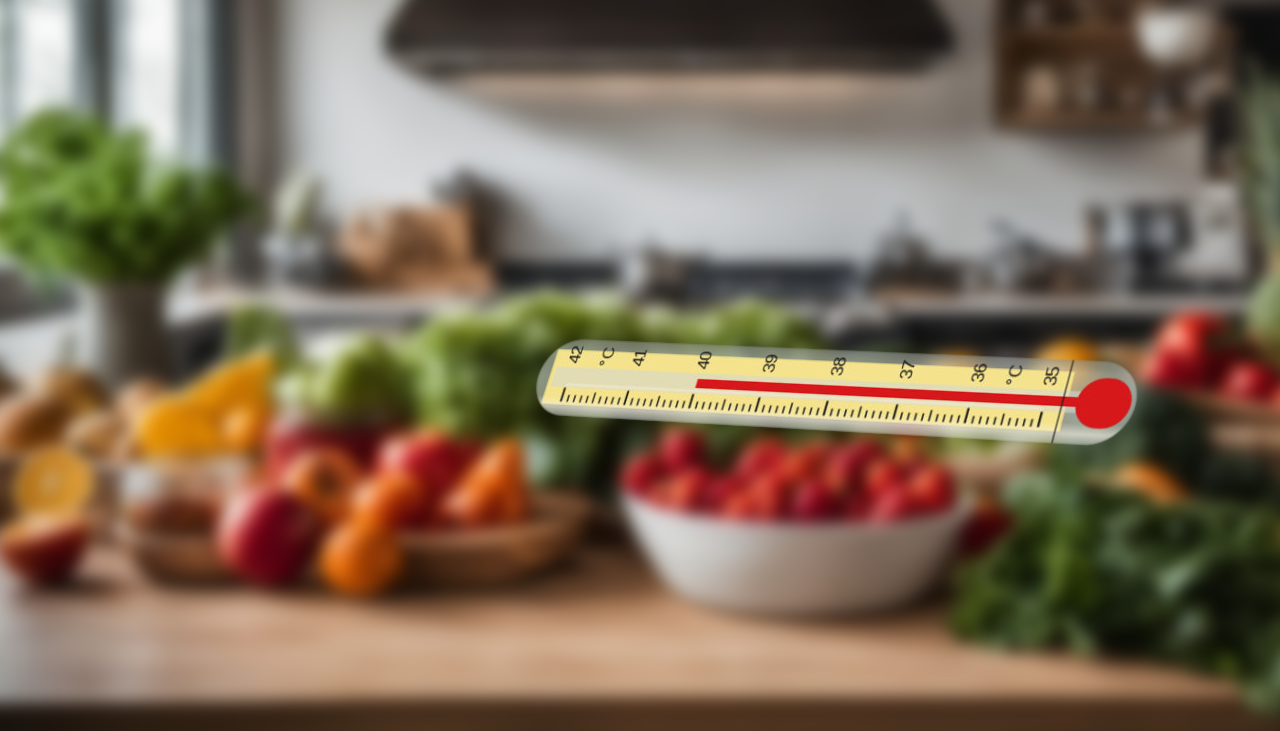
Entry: 40,°C
